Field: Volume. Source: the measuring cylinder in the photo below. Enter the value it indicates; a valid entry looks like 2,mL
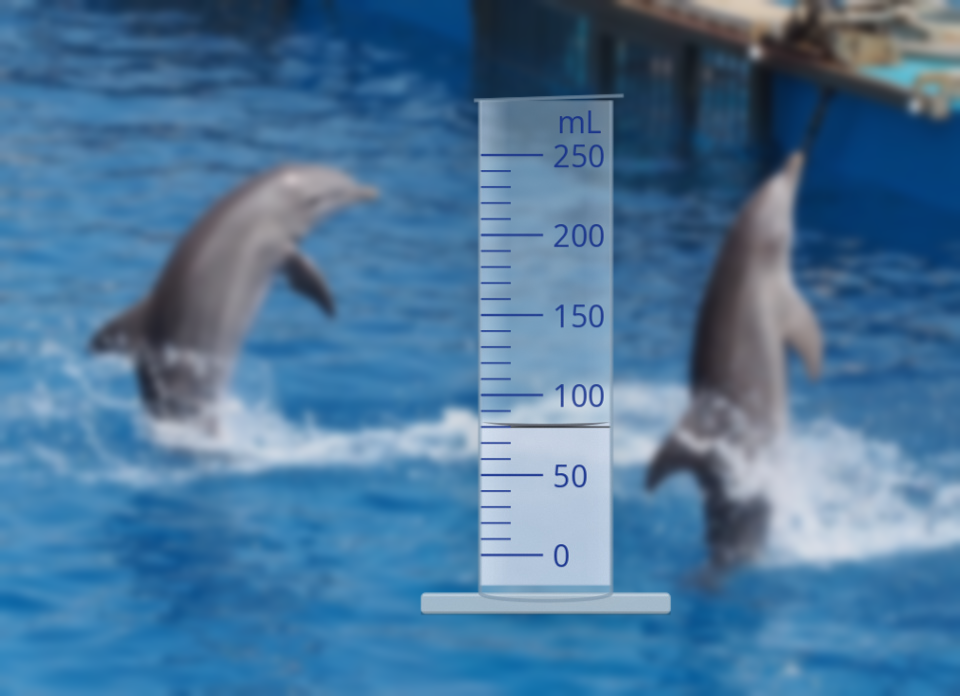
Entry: 80,mL
